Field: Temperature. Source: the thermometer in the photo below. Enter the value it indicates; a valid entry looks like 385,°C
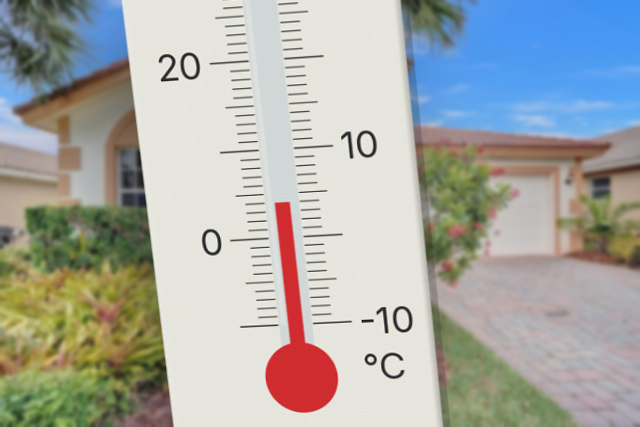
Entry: 4,°C
